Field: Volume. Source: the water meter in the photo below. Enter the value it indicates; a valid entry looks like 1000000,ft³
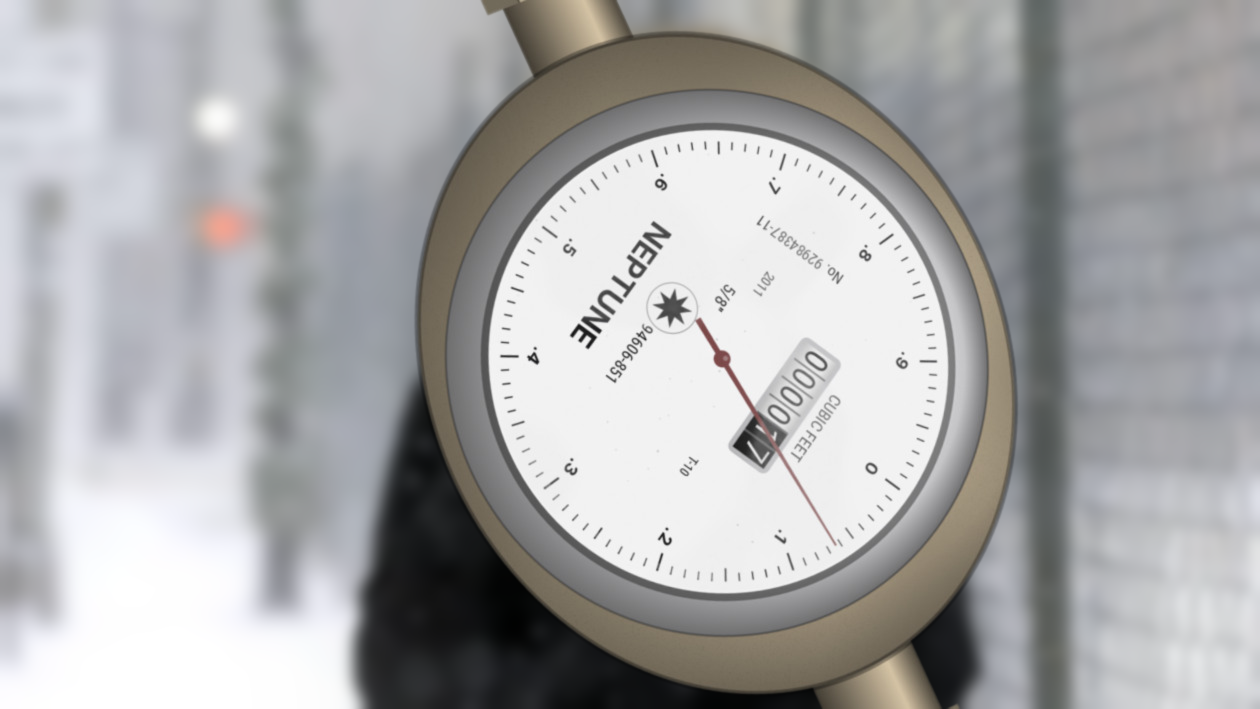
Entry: 17.06,ft³
